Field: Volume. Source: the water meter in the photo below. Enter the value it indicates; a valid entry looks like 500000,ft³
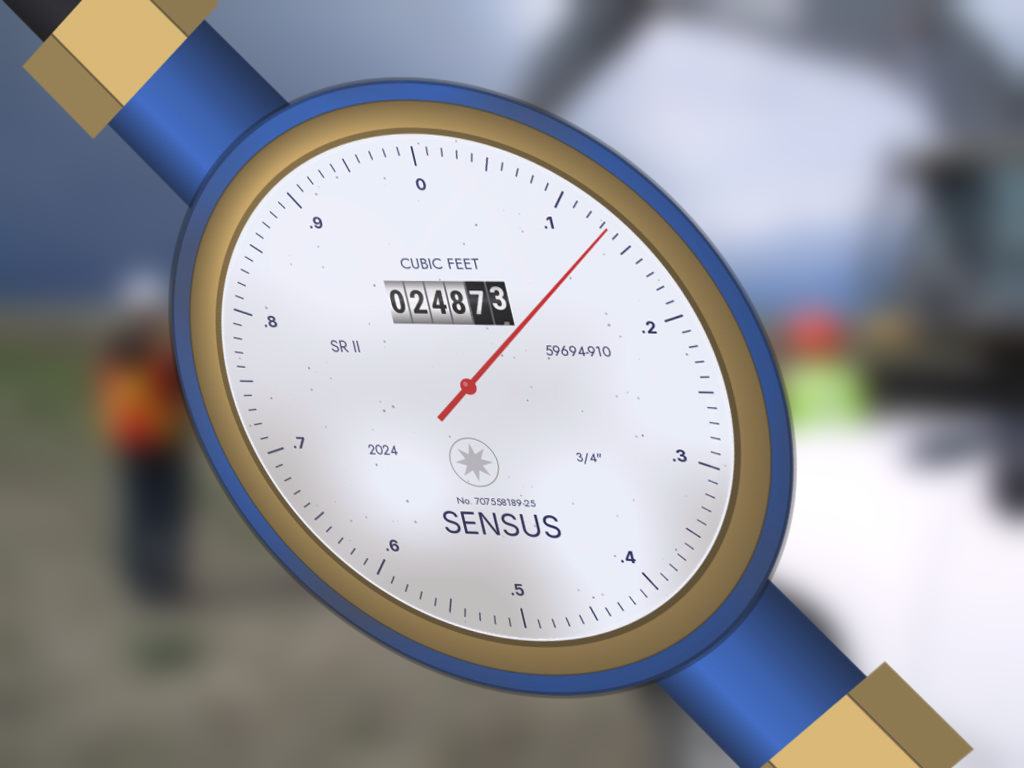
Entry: 24873.13,ft³
